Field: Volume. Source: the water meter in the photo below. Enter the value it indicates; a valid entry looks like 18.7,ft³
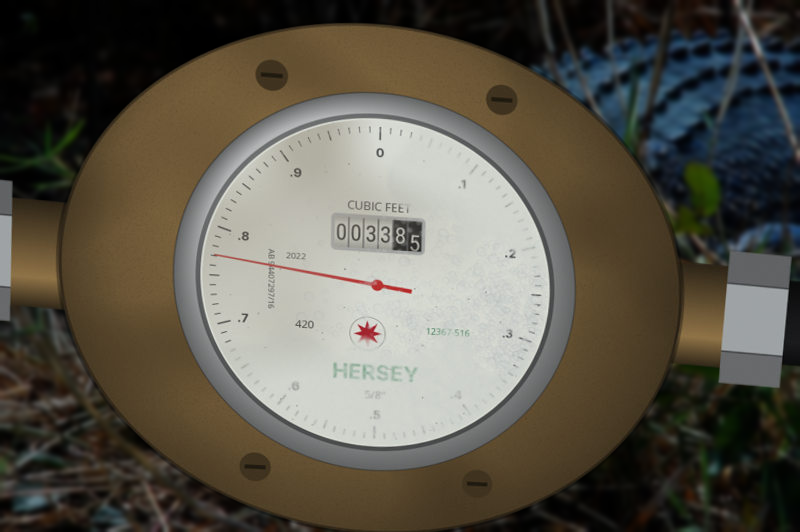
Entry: 3384.77,ft³
